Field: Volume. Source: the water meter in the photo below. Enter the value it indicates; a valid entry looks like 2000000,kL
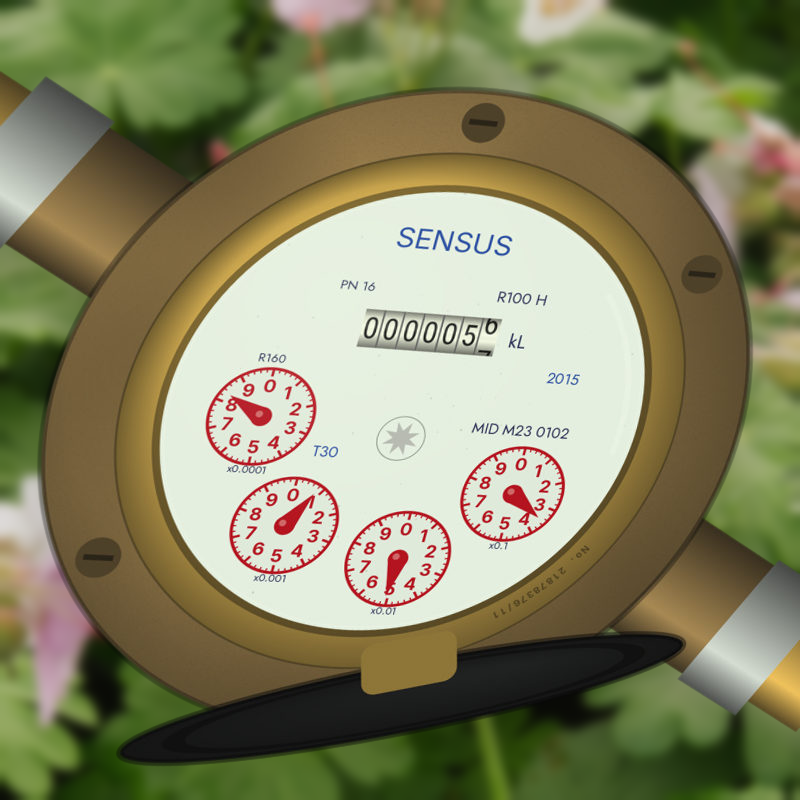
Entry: 56.3508,kL
